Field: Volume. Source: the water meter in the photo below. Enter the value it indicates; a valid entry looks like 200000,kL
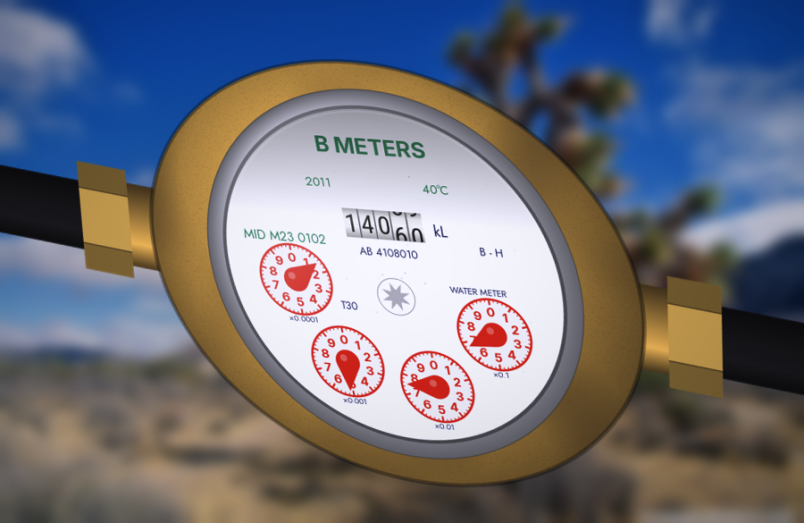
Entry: 14059.6751,kL
